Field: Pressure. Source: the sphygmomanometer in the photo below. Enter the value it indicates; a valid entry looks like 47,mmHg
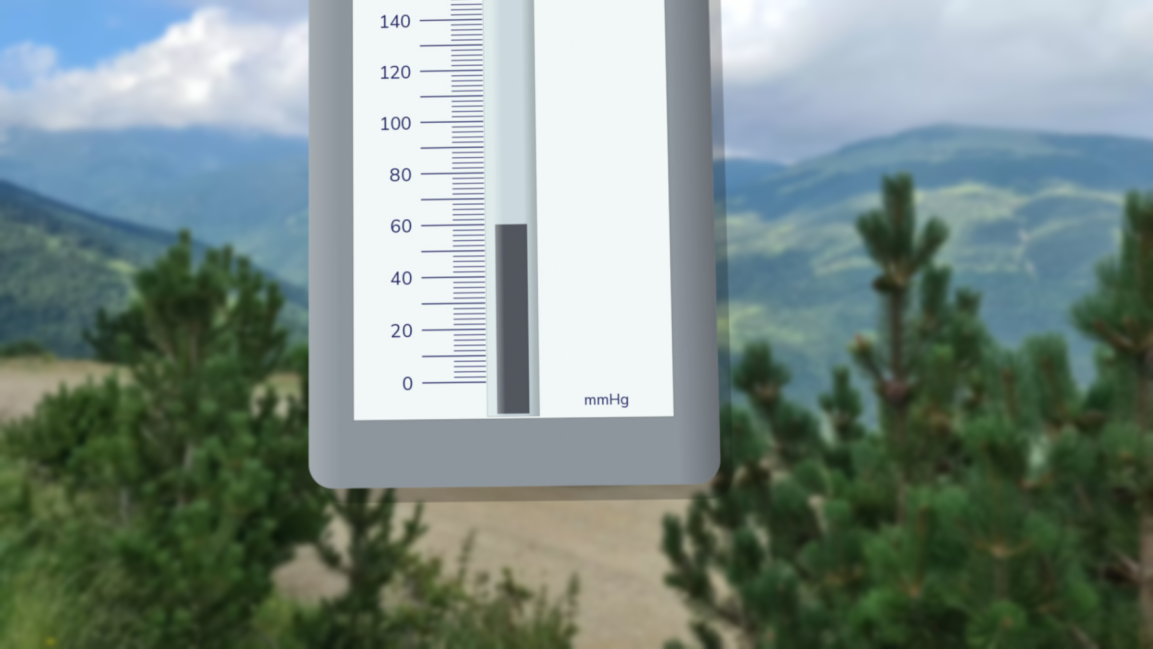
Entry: 60,mmHg
